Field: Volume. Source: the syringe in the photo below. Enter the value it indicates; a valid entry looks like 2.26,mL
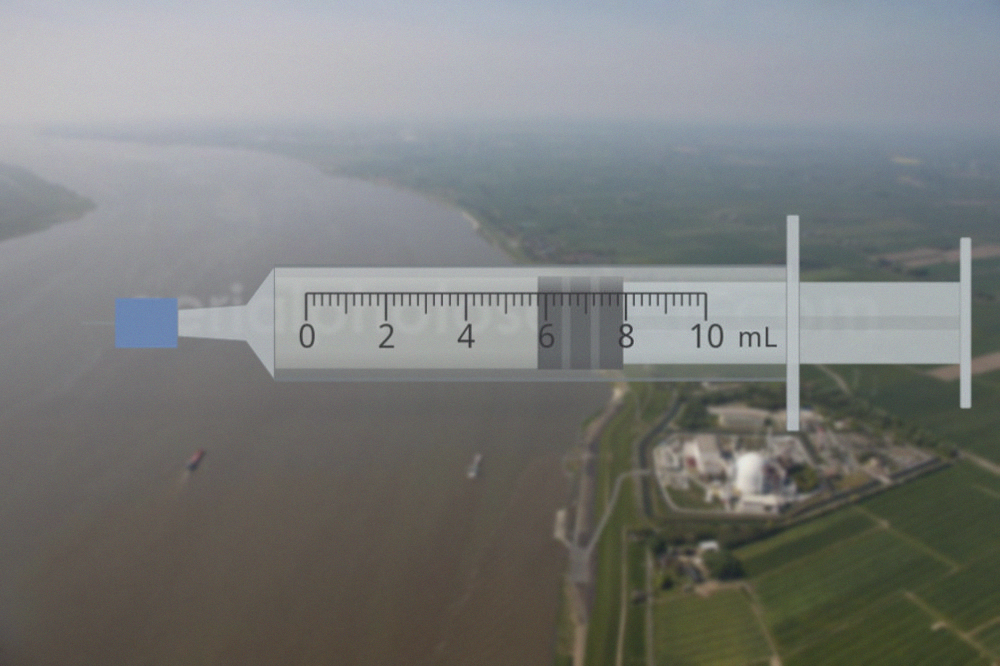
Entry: 5.8,mL
